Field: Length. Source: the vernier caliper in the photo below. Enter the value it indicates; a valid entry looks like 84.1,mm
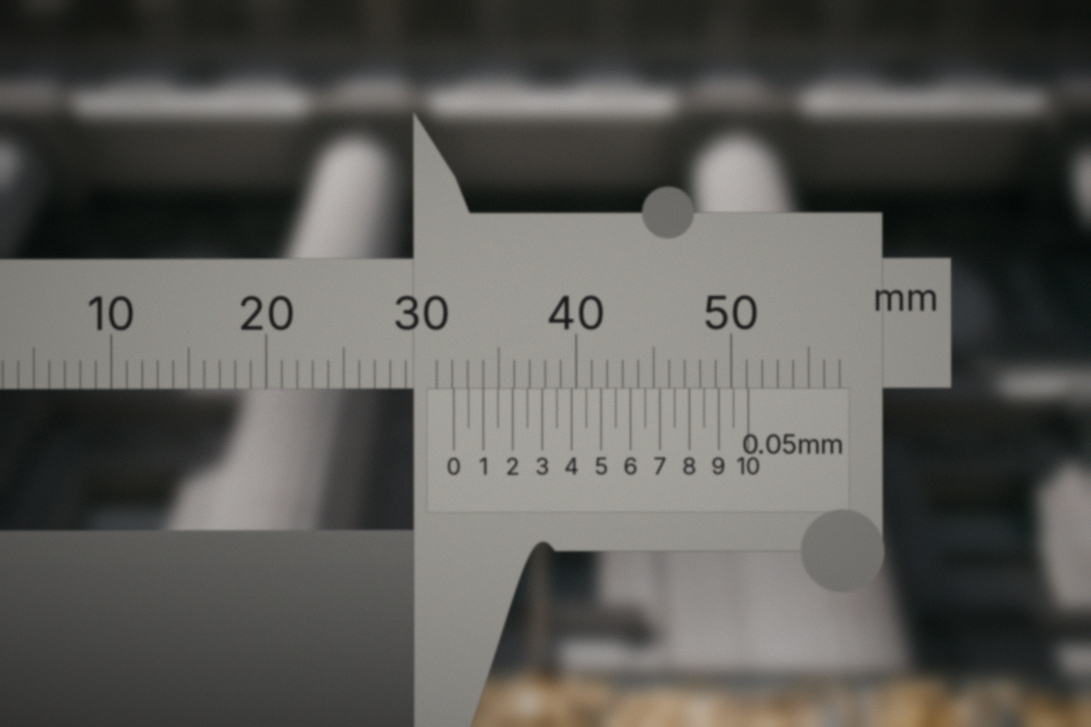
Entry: 32.1,mm
